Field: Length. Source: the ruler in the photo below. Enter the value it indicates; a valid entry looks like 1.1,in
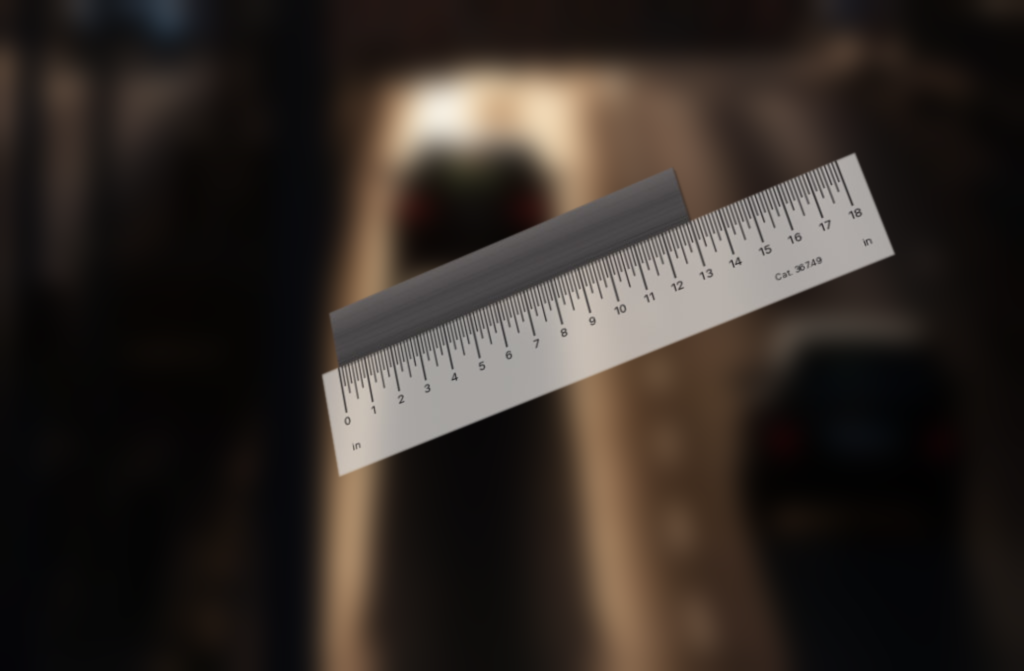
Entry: 13,in
